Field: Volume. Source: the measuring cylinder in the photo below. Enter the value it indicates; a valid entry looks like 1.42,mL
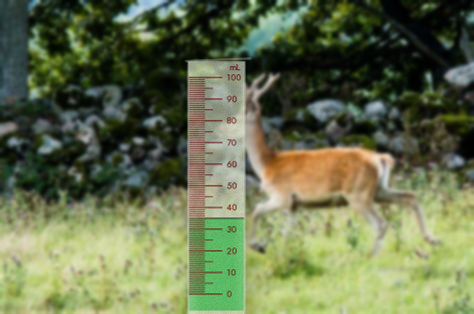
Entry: 35,mL
